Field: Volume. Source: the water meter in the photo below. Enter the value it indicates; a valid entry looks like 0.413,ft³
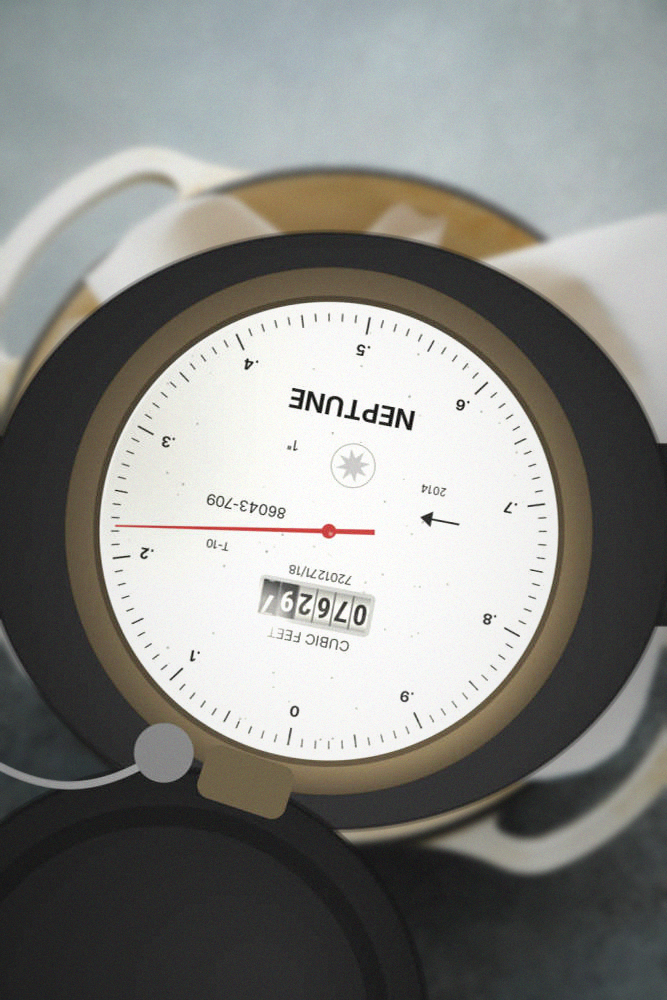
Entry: 76297.22,ft³
